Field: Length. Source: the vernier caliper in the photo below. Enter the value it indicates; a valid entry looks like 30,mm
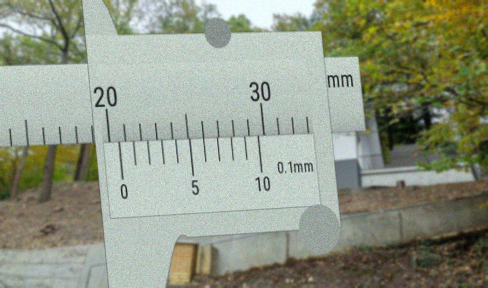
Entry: 20.6,mm
